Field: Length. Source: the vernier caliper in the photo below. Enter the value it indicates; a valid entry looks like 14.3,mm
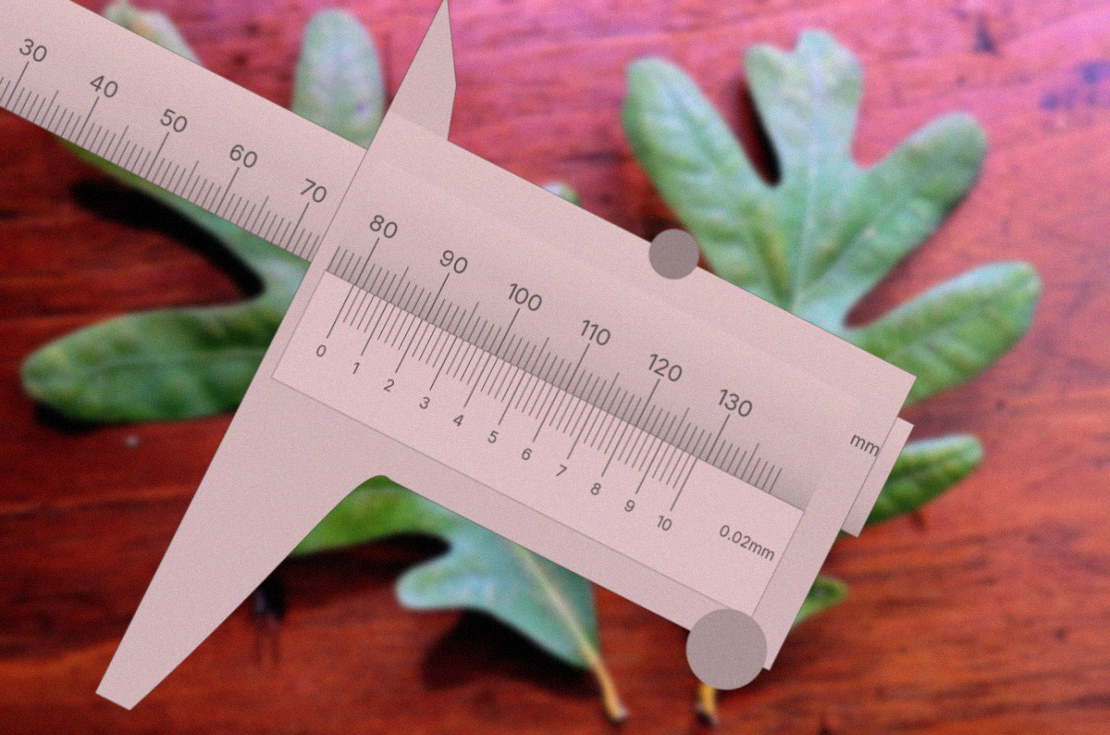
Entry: 79.8,mm
